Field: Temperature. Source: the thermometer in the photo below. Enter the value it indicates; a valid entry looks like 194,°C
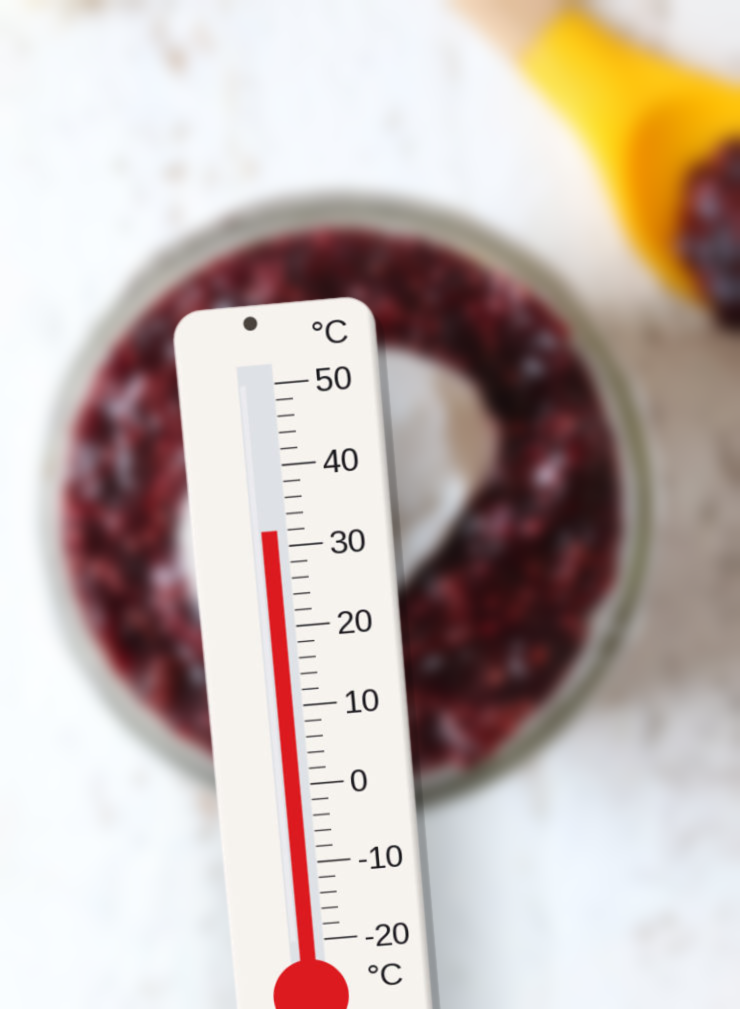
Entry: 32,°C
